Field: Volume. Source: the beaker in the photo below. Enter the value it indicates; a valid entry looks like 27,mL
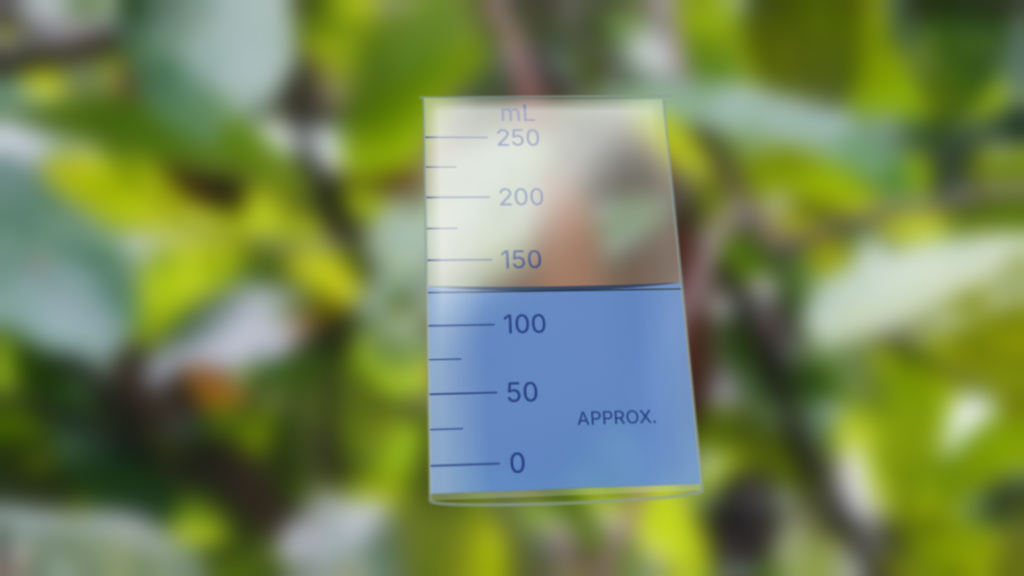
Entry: 125,mL
